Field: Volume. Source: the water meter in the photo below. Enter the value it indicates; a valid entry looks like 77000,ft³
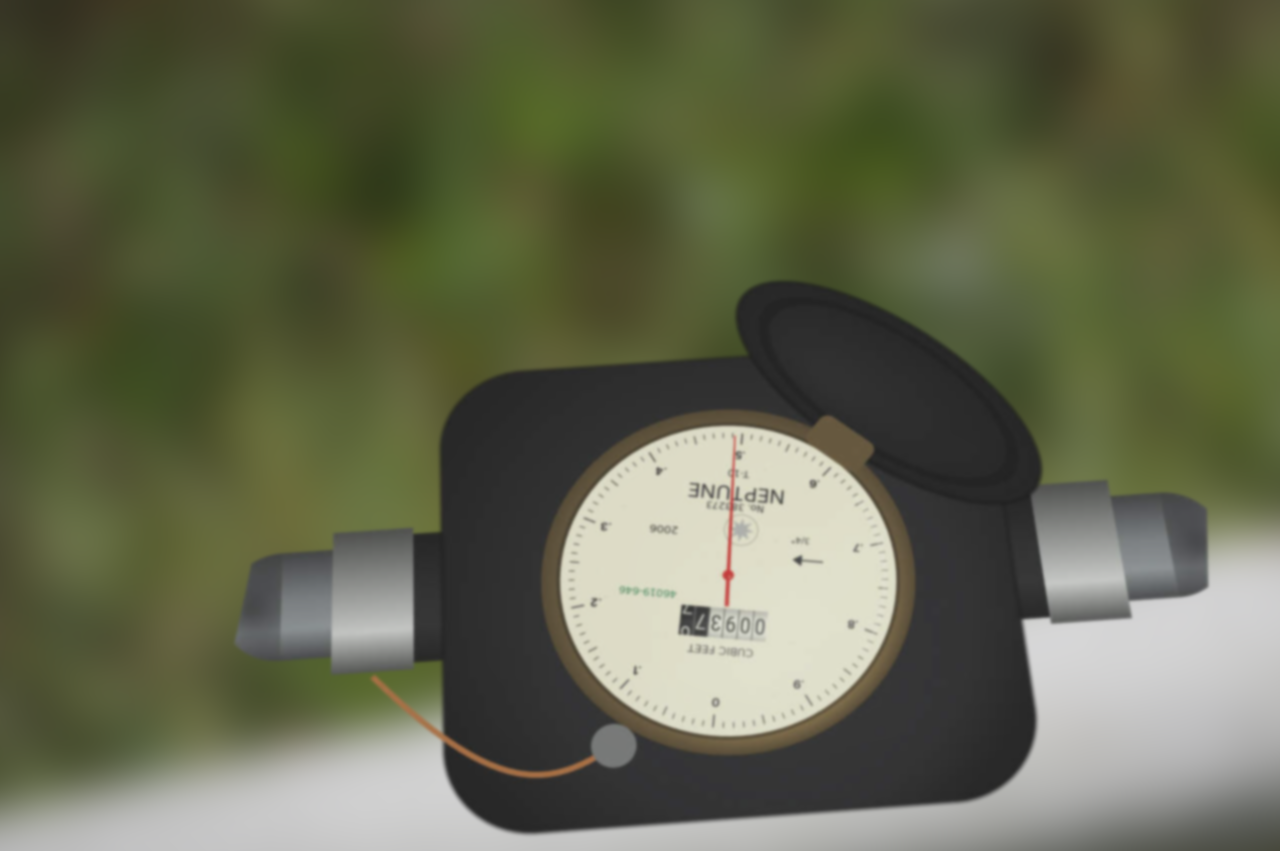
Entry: 9376.49,ft³
